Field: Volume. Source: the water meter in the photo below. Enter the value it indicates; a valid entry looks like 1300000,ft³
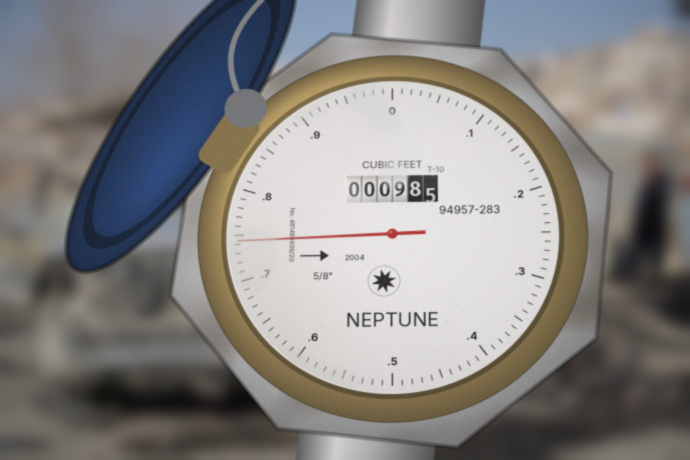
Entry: 984.74,ft³
